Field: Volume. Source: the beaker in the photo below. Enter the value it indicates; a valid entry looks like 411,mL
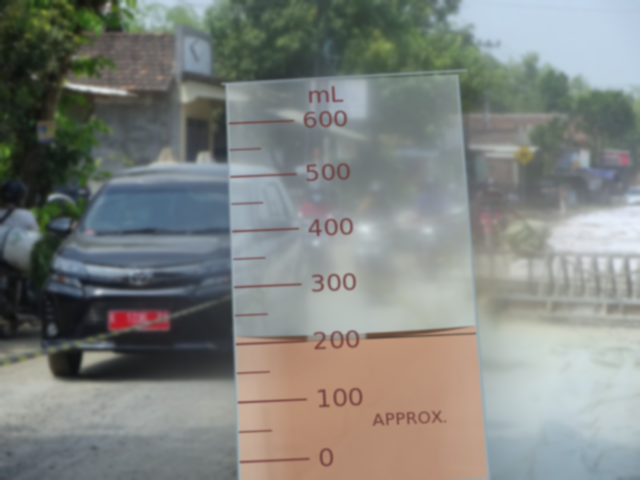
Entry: 200,mL
